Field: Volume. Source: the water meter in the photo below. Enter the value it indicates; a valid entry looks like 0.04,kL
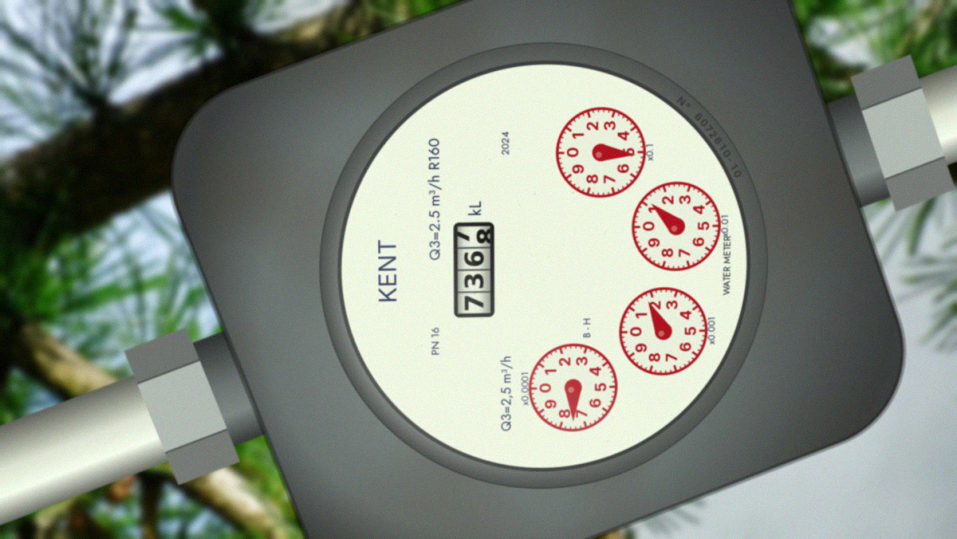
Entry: 7367.5117,kL
